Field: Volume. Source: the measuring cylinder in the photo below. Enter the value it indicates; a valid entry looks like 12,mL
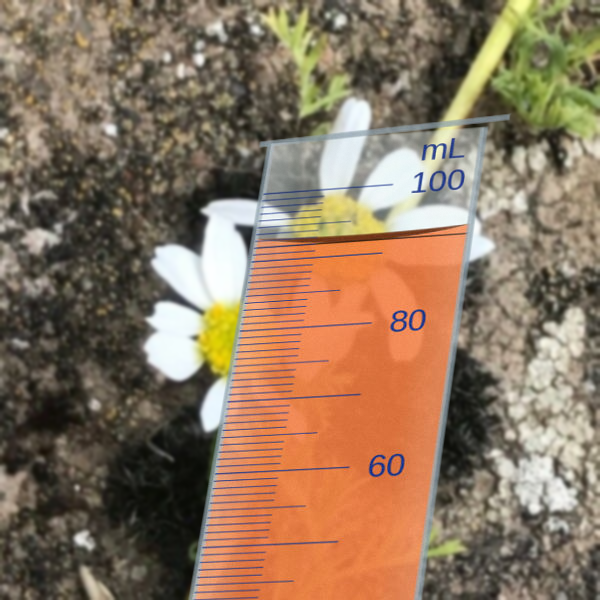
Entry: 92,mL
